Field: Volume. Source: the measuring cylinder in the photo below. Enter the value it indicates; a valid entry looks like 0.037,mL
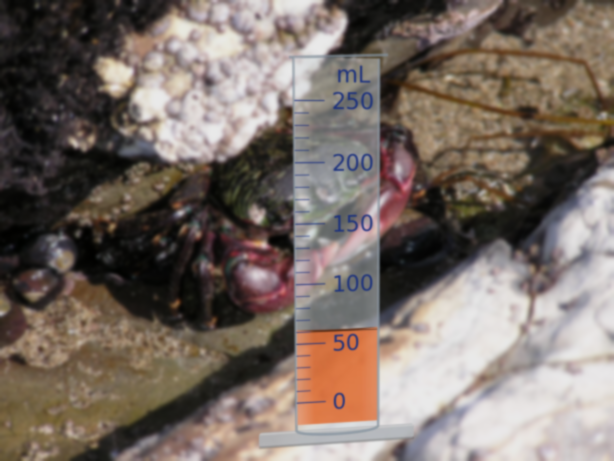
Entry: 60,mL
